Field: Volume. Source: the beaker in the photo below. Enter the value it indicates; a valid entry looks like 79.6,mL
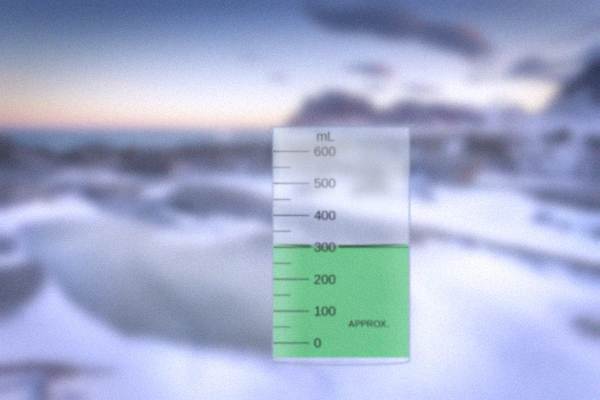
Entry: 300,mL
